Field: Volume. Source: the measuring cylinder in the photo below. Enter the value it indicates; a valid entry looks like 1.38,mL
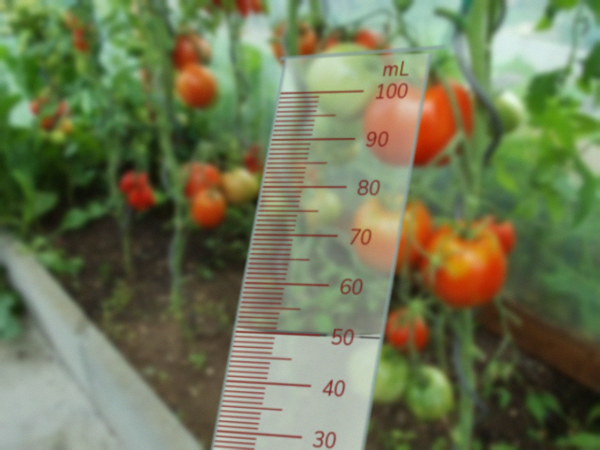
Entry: 50,mL
